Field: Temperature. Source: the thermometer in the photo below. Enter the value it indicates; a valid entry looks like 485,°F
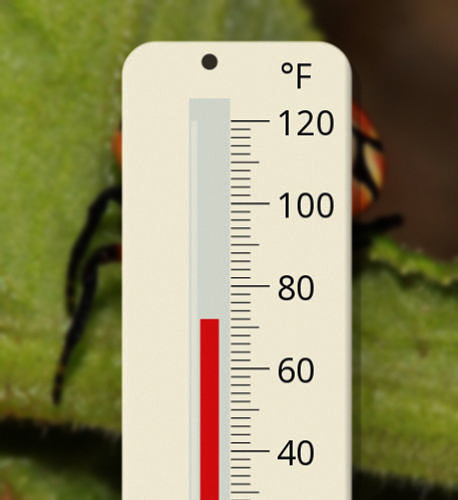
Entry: 72,°F
